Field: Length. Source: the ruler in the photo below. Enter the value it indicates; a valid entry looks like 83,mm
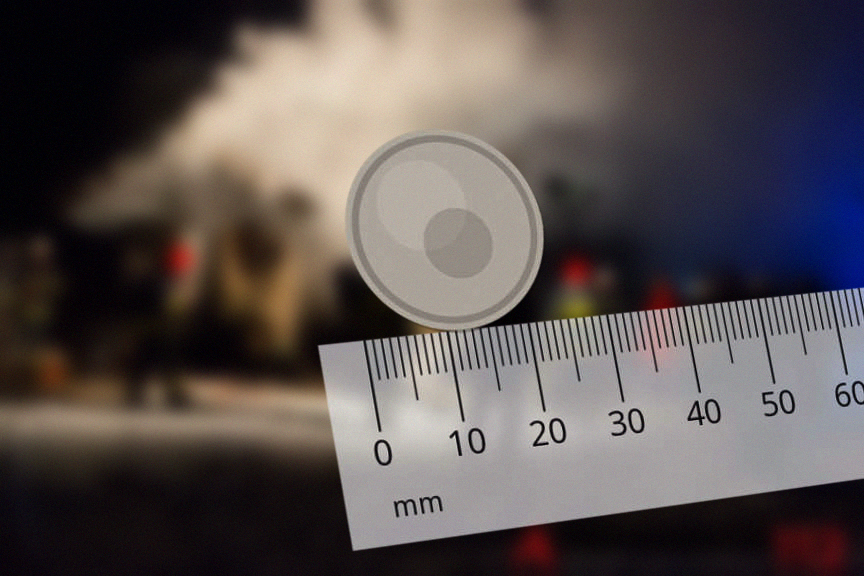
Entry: 24,mm
